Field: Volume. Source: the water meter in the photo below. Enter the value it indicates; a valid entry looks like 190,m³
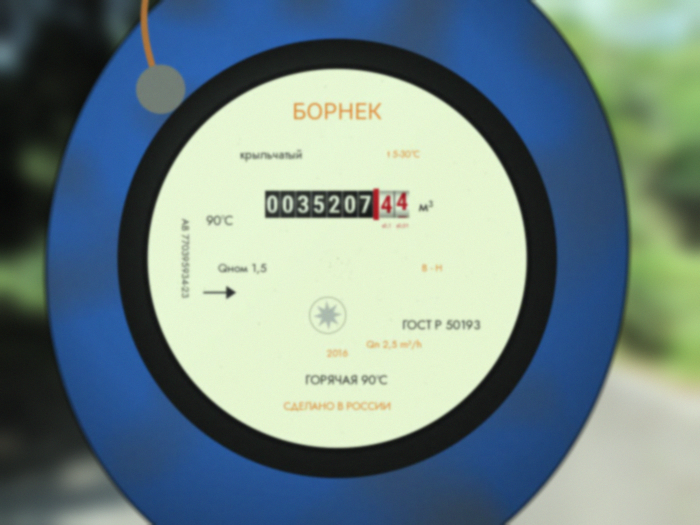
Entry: 35207.44,m³
